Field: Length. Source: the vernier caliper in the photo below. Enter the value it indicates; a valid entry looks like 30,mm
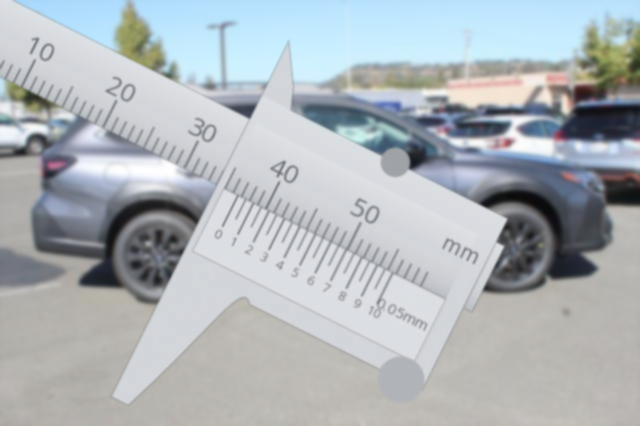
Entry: 36.6,mm
